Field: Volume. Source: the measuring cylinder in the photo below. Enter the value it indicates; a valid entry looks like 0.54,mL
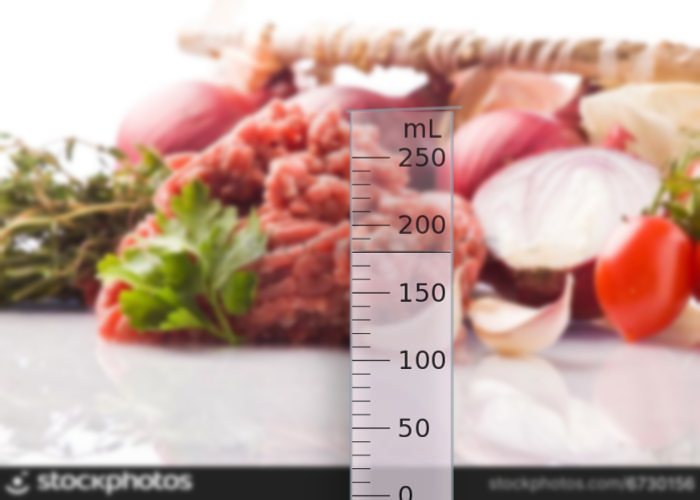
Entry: 180,mL
